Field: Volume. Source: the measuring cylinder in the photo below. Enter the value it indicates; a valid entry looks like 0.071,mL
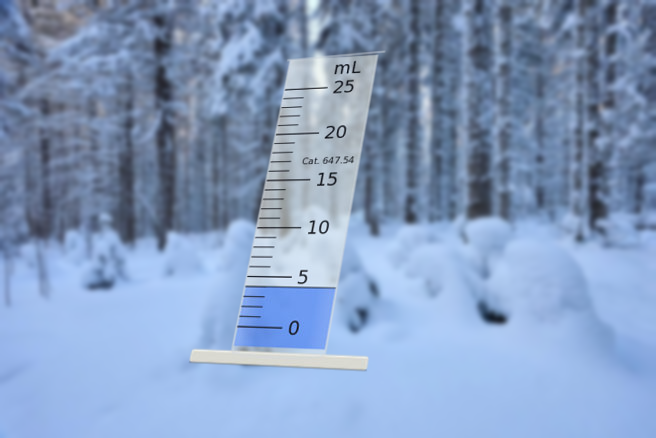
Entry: 4,mL
